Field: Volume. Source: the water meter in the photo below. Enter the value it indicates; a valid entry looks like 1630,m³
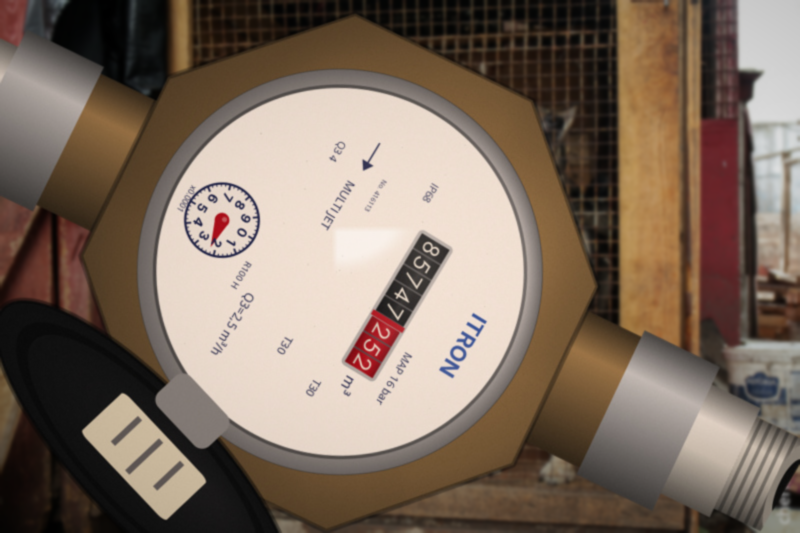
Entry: 85747.2522,m³
